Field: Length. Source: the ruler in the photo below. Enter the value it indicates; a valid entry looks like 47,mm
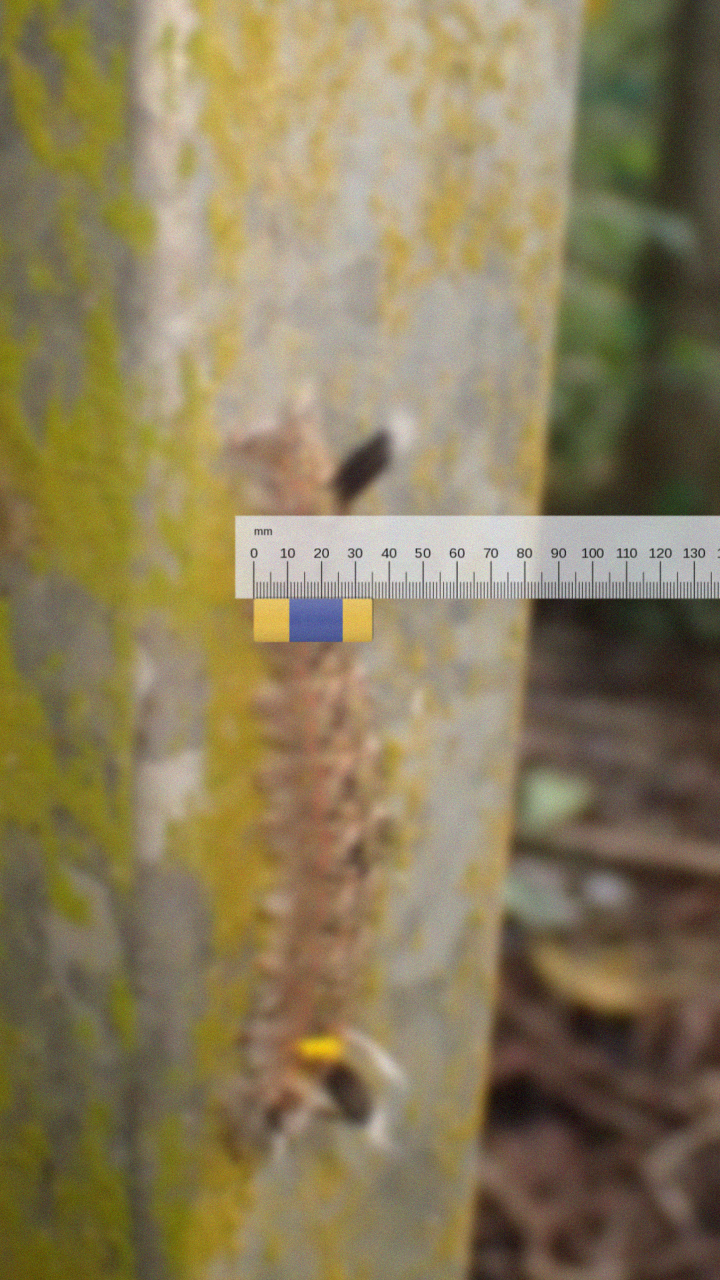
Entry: 35,mm
